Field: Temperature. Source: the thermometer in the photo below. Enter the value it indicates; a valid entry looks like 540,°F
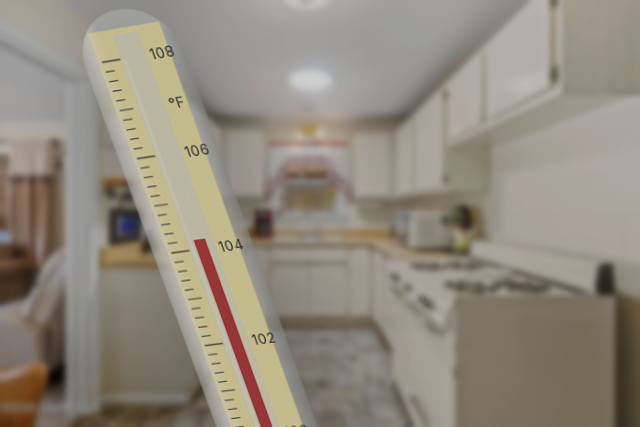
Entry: 104.2,°F
